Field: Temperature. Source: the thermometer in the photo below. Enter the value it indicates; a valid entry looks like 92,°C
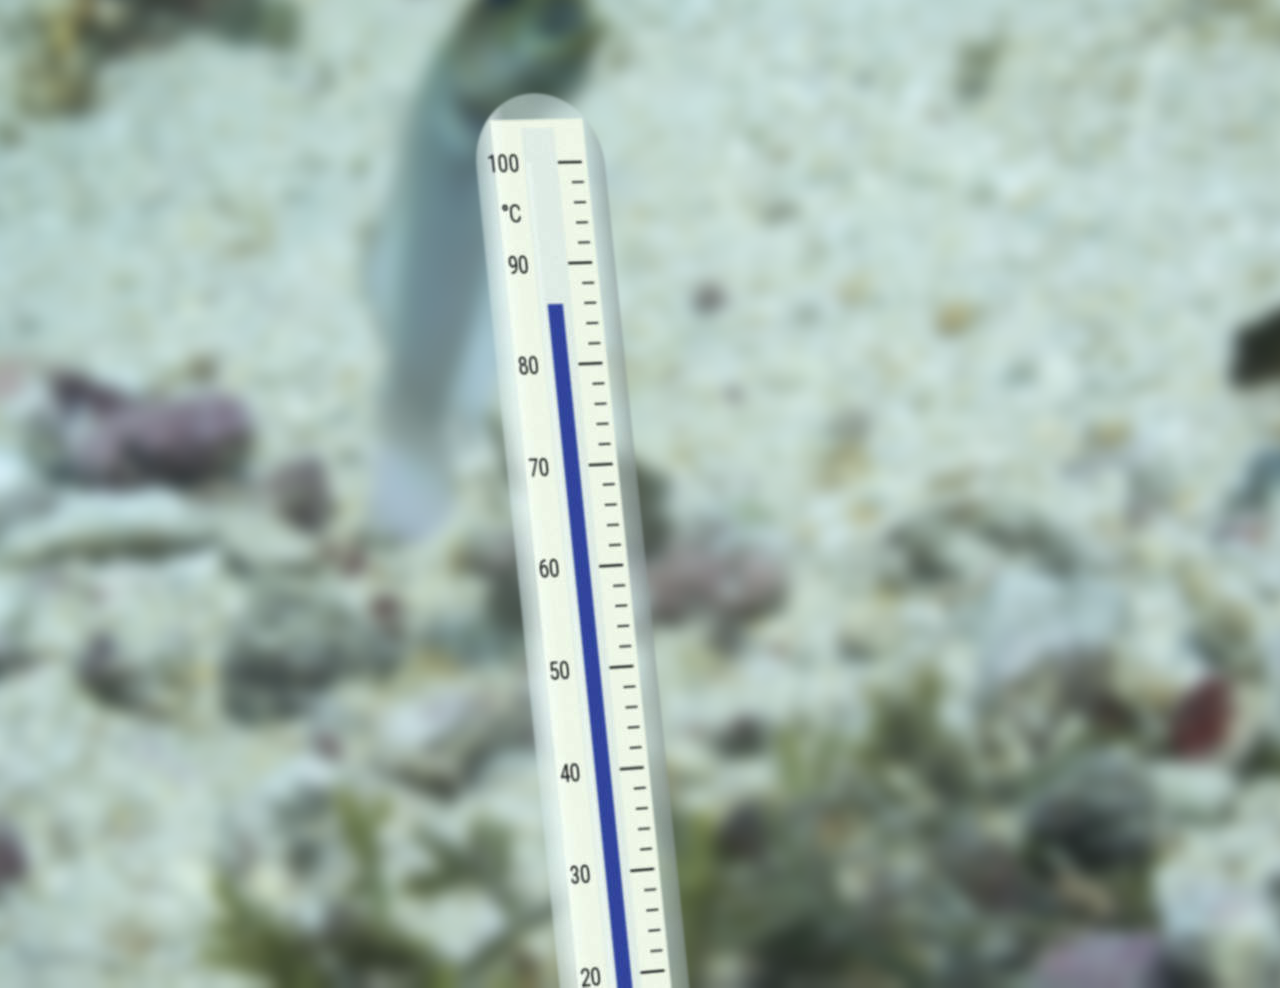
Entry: 86,°C
